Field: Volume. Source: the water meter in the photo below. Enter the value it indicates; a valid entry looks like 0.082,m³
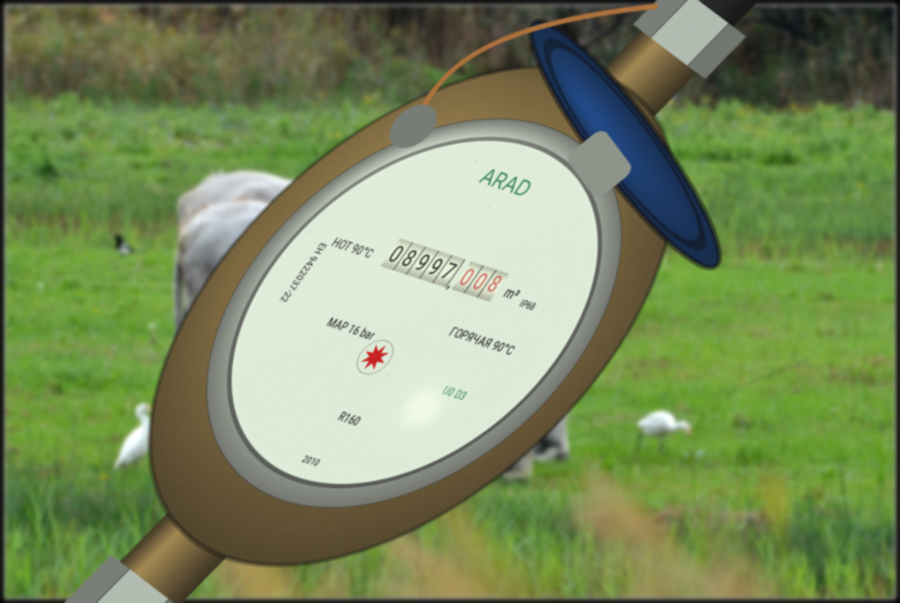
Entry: 8997.008,m³
